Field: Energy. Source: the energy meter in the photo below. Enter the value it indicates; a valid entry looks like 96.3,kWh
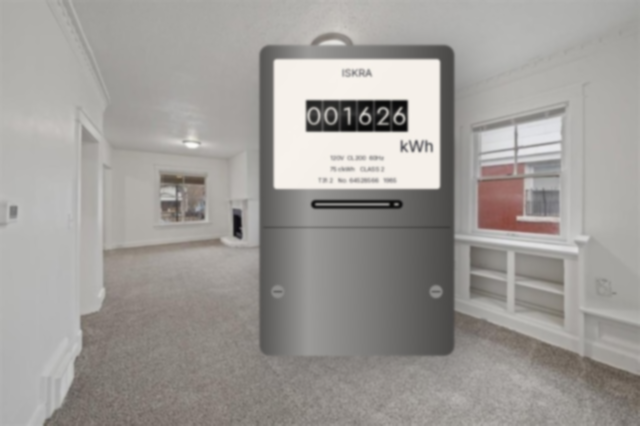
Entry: 1626,kWh
